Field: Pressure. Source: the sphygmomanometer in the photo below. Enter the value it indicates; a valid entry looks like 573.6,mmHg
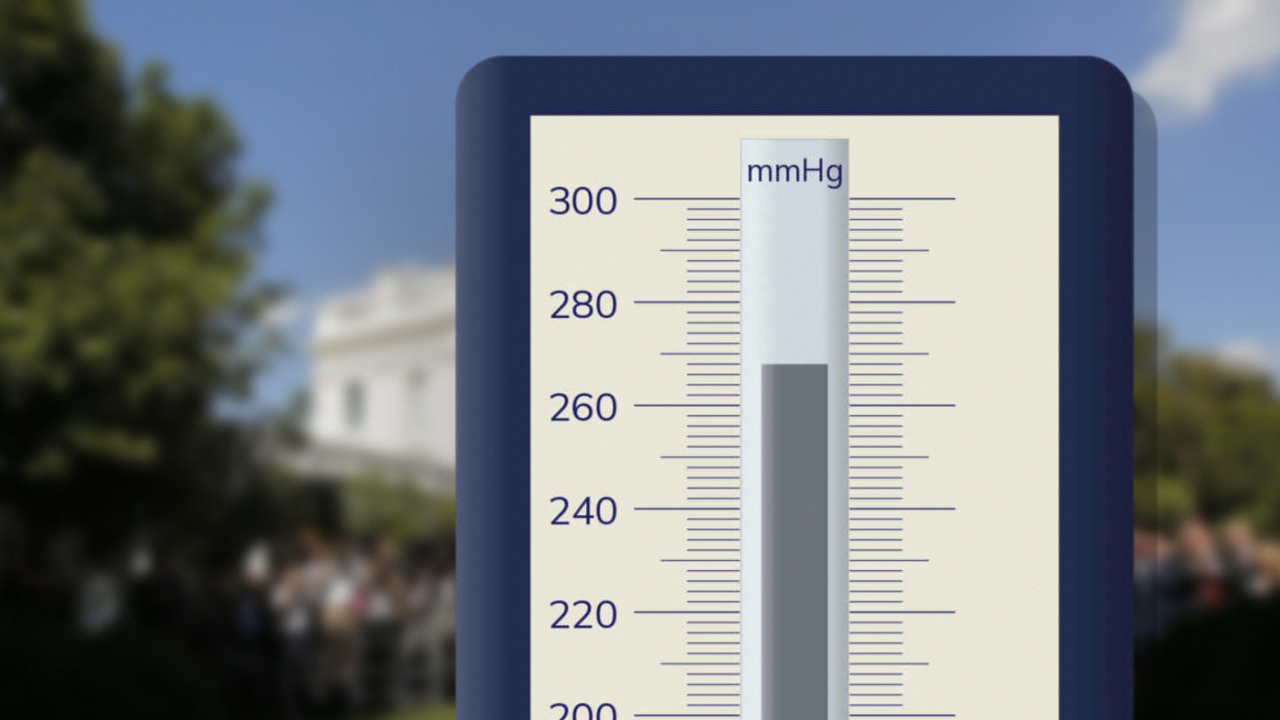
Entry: 268,mmHg
